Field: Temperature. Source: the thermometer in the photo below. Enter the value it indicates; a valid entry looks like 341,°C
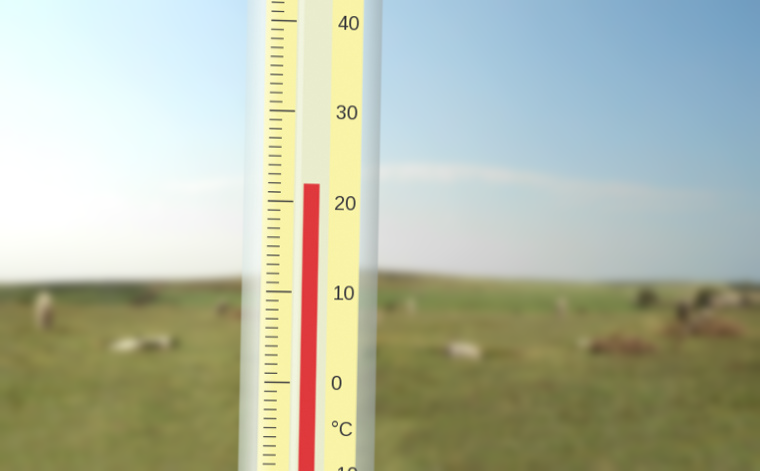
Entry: 22,°C
